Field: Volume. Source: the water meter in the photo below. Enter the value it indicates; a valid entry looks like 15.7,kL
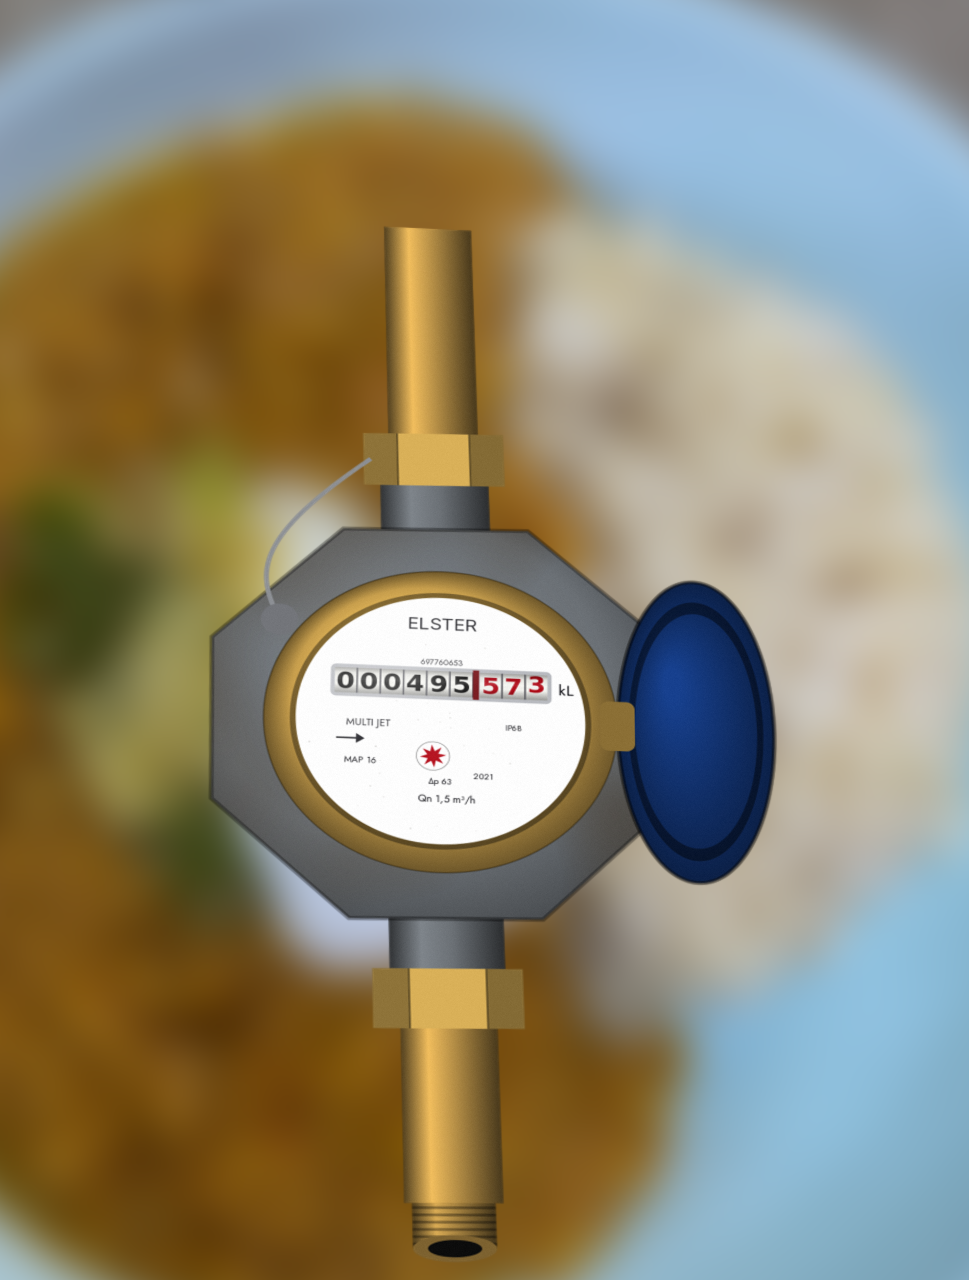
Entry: 495.573,kL
